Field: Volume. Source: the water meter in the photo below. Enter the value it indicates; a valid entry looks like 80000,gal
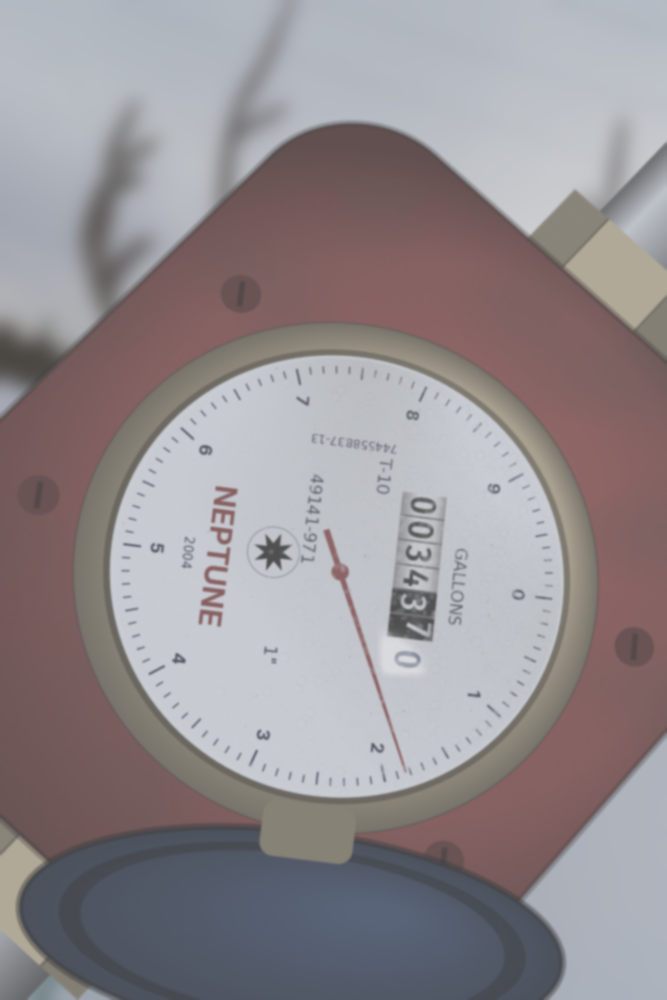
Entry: 34371.8,gal
